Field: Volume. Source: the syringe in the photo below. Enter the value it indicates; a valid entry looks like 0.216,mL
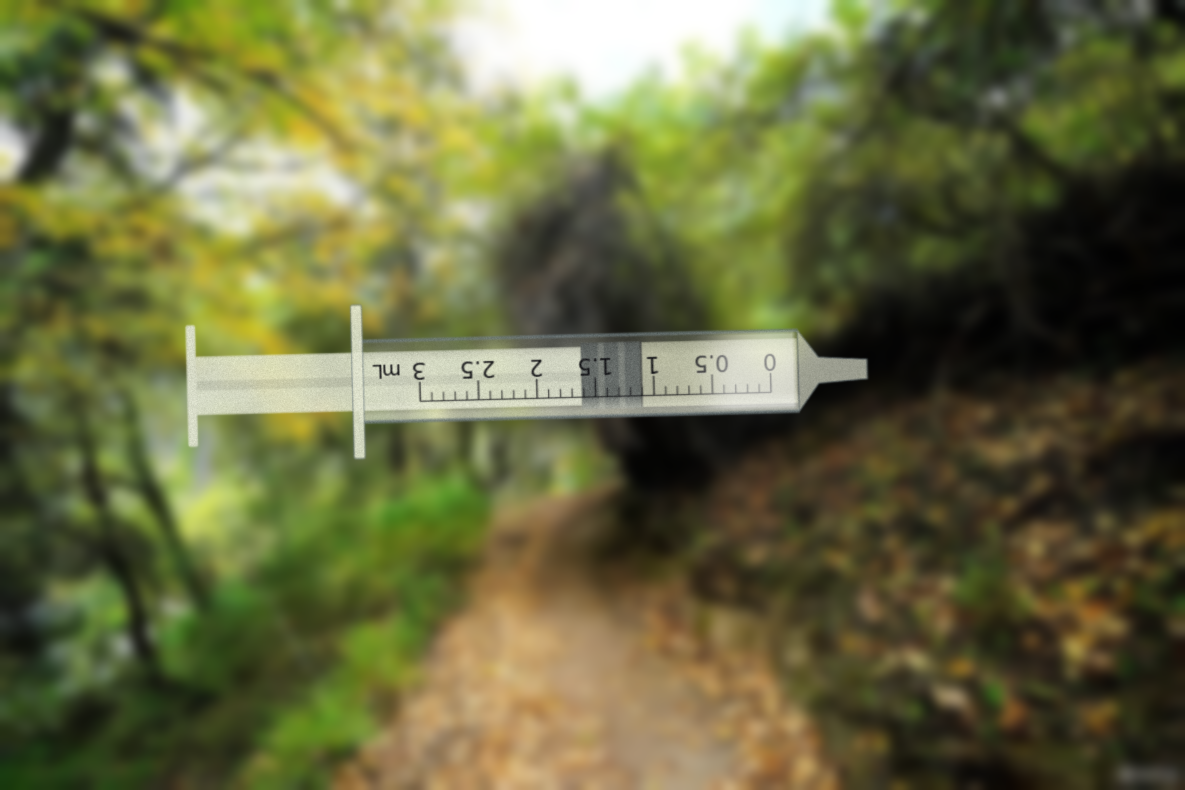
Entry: 1.1,mL
